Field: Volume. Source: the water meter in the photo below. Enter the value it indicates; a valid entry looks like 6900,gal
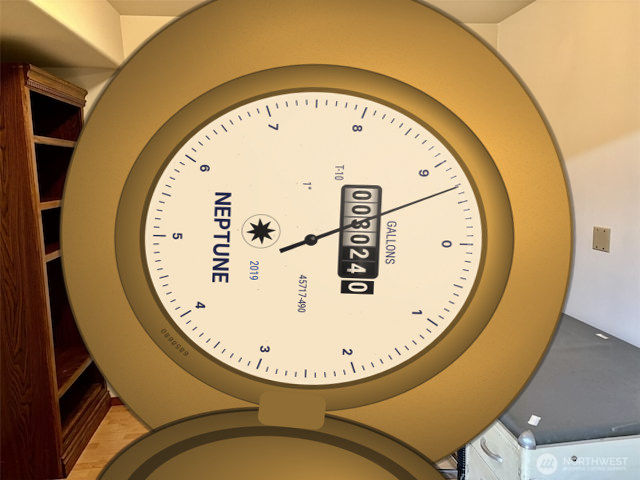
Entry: 30239.3,gal
